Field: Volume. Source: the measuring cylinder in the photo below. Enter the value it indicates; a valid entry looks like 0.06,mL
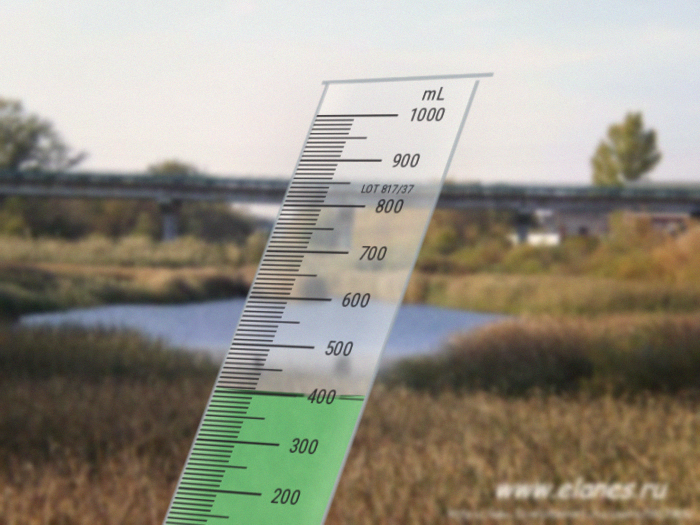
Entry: 400,mL
